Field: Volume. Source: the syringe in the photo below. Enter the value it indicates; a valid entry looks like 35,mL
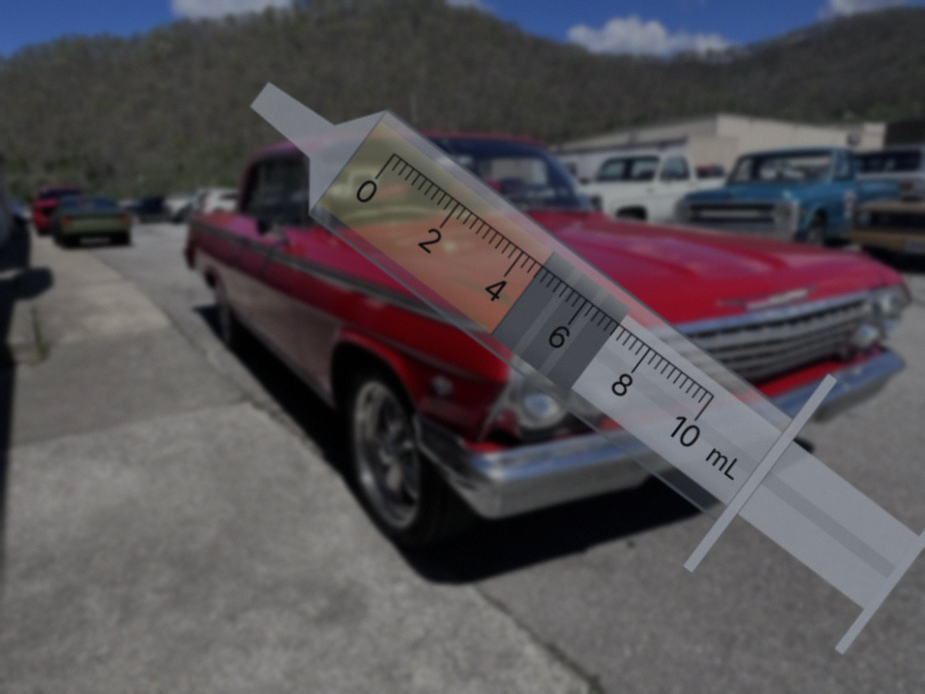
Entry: 4.6,mL
